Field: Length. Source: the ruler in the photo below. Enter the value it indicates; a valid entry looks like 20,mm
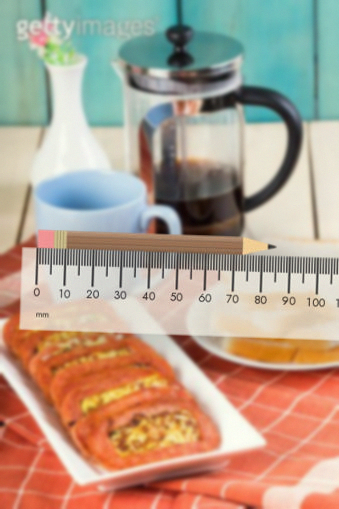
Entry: 85,mm
